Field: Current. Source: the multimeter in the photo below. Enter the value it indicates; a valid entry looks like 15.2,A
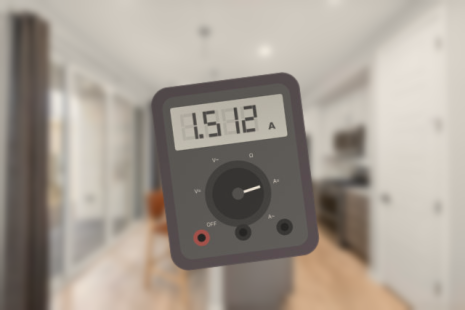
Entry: 1.512,A
